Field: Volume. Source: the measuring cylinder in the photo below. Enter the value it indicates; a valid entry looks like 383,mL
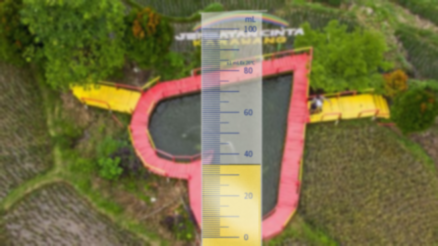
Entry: 35,mL
